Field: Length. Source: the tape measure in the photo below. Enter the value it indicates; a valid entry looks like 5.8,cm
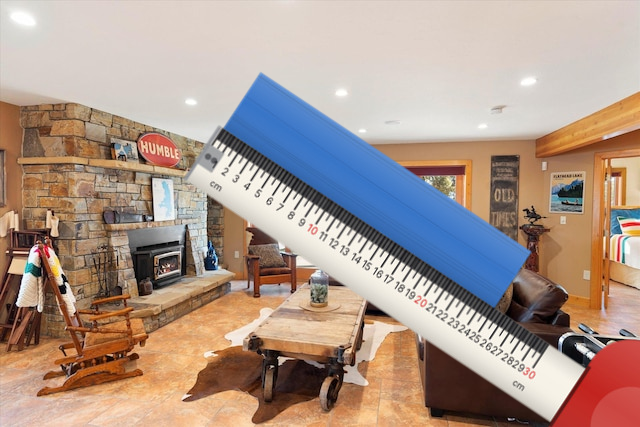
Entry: 25,cm
